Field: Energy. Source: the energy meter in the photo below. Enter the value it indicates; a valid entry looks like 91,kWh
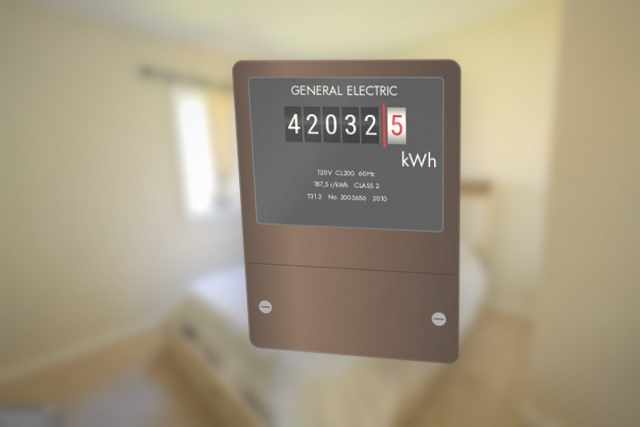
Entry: 42032.5,kWh
